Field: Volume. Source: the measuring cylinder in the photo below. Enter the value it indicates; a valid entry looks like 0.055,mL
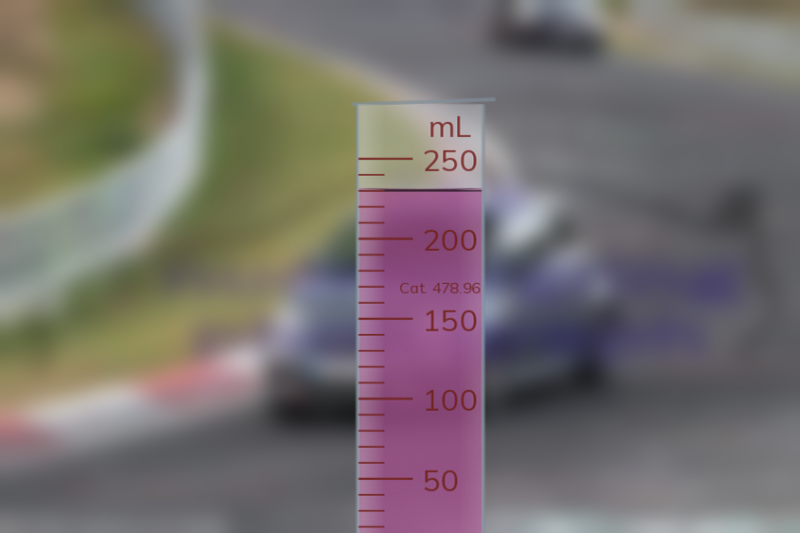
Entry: 230,mL
